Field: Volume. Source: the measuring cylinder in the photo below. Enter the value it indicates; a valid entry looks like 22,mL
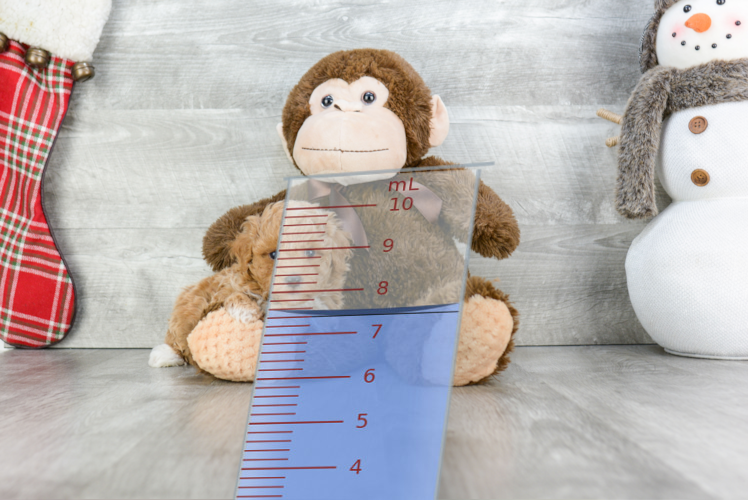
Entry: 7.4,mL
